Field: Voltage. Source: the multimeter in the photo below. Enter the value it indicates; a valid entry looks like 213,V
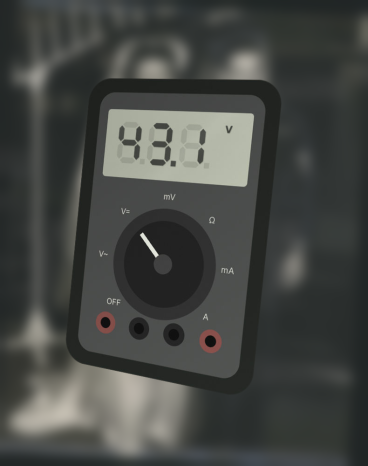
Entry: 43.1,V
